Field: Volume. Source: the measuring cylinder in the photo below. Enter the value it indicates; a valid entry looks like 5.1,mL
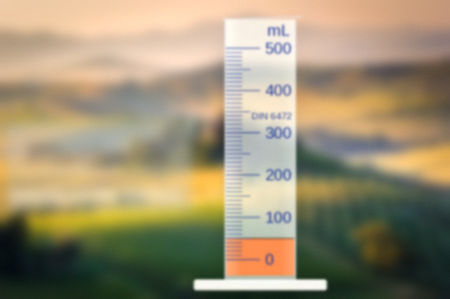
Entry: 50,mL
